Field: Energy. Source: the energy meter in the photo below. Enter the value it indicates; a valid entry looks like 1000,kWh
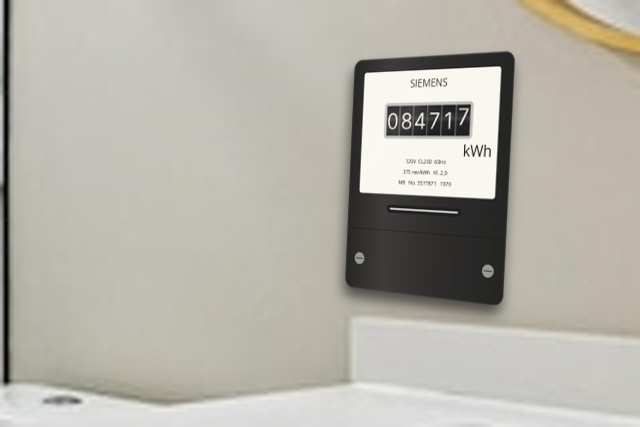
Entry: 84717,kWh
